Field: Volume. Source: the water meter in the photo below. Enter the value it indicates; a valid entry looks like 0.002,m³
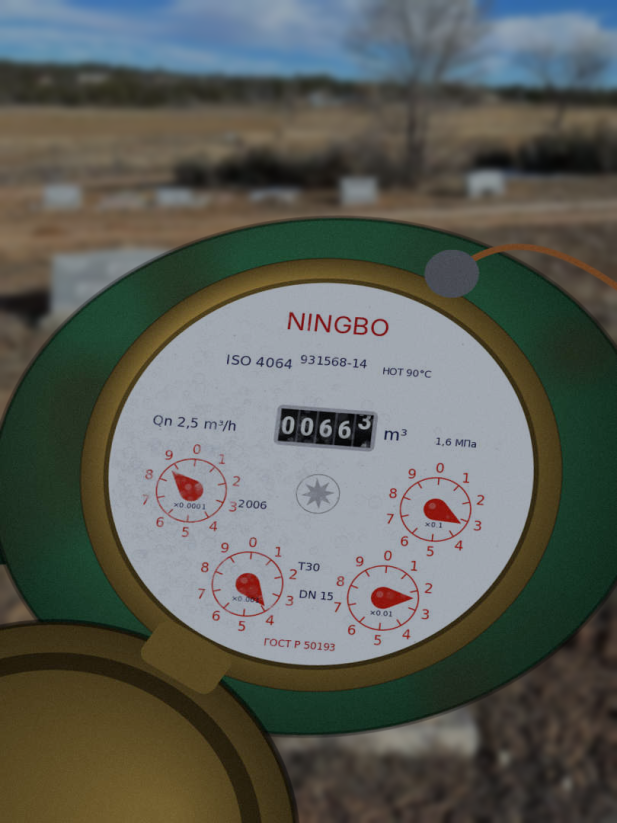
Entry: 663.3238,m³
